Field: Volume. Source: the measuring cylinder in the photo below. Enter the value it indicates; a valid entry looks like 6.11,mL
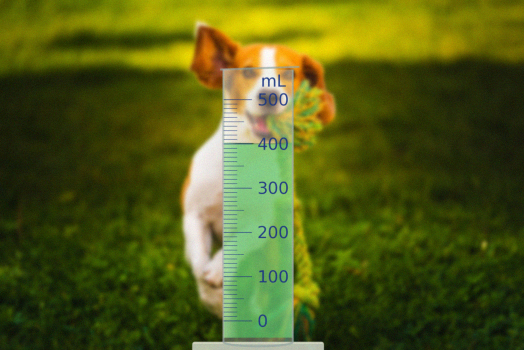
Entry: 400,mL
